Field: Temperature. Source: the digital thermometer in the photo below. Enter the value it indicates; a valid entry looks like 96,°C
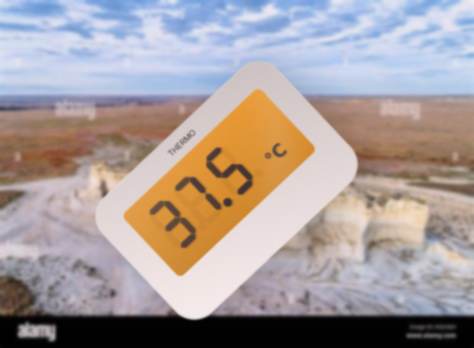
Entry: 37.5,°C
